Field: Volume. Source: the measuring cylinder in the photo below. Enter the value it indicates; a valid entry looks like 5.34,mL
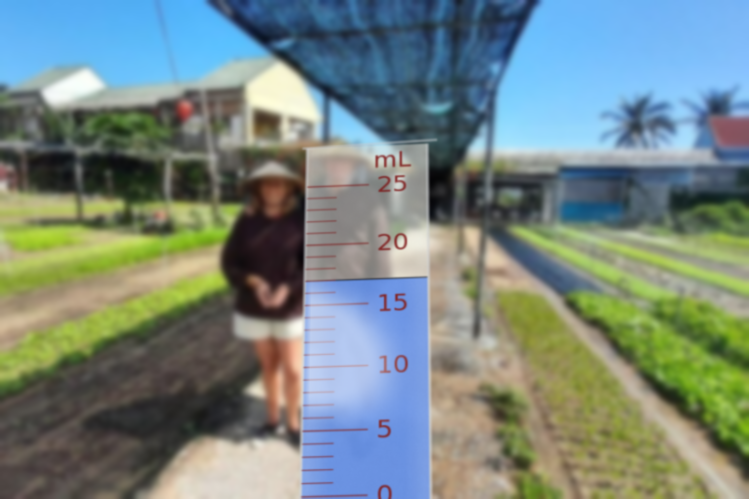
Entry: 17,mL
